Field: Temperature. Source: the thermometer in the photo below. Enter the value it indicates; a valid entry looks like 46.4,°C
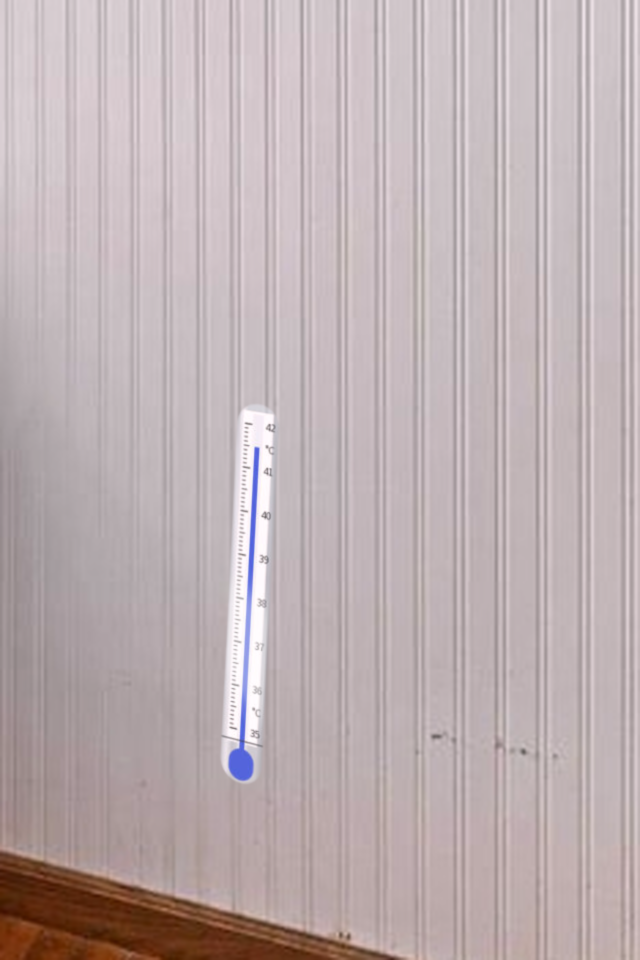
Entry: 41.5,°C
